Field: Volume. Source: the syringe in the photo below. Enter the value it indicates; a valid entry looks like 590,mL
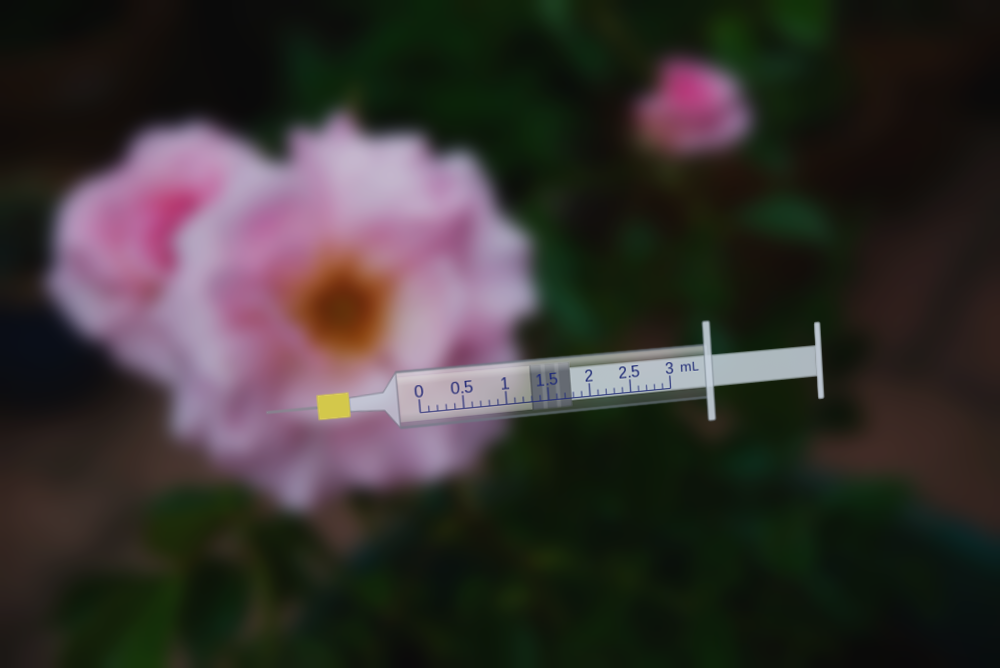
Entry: 1.3,mL
